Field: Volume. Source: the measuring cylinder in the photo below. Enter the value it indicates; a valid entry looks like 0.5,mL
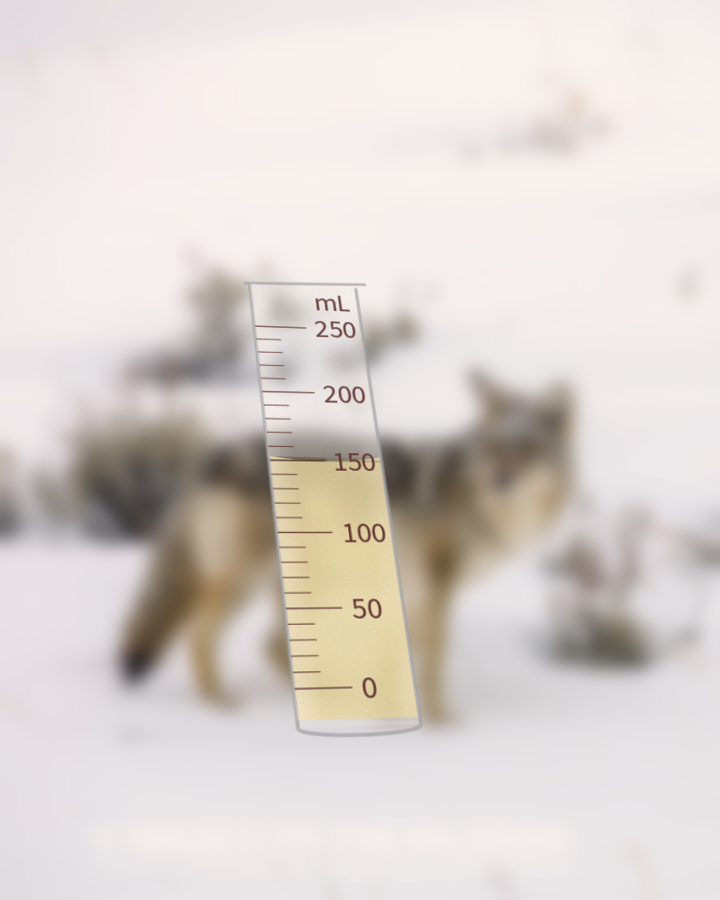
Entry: 150,mL
